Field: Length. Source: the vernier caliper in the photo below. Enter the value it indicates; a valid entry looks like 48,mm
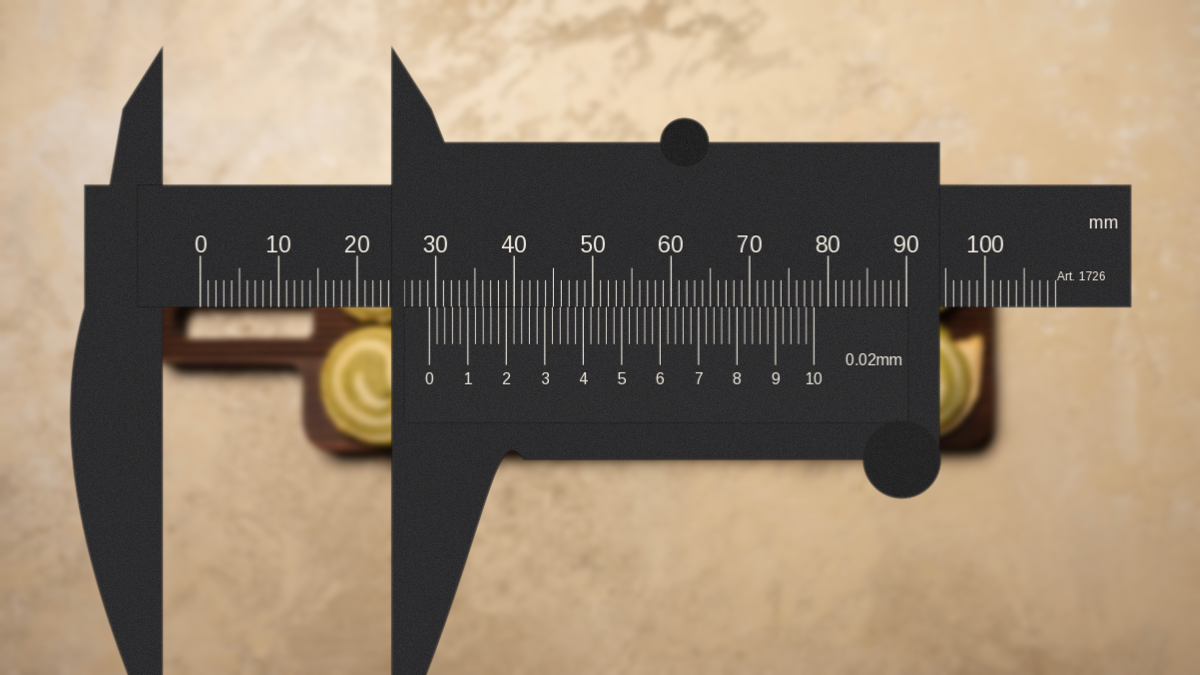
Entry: 29.2,mm
